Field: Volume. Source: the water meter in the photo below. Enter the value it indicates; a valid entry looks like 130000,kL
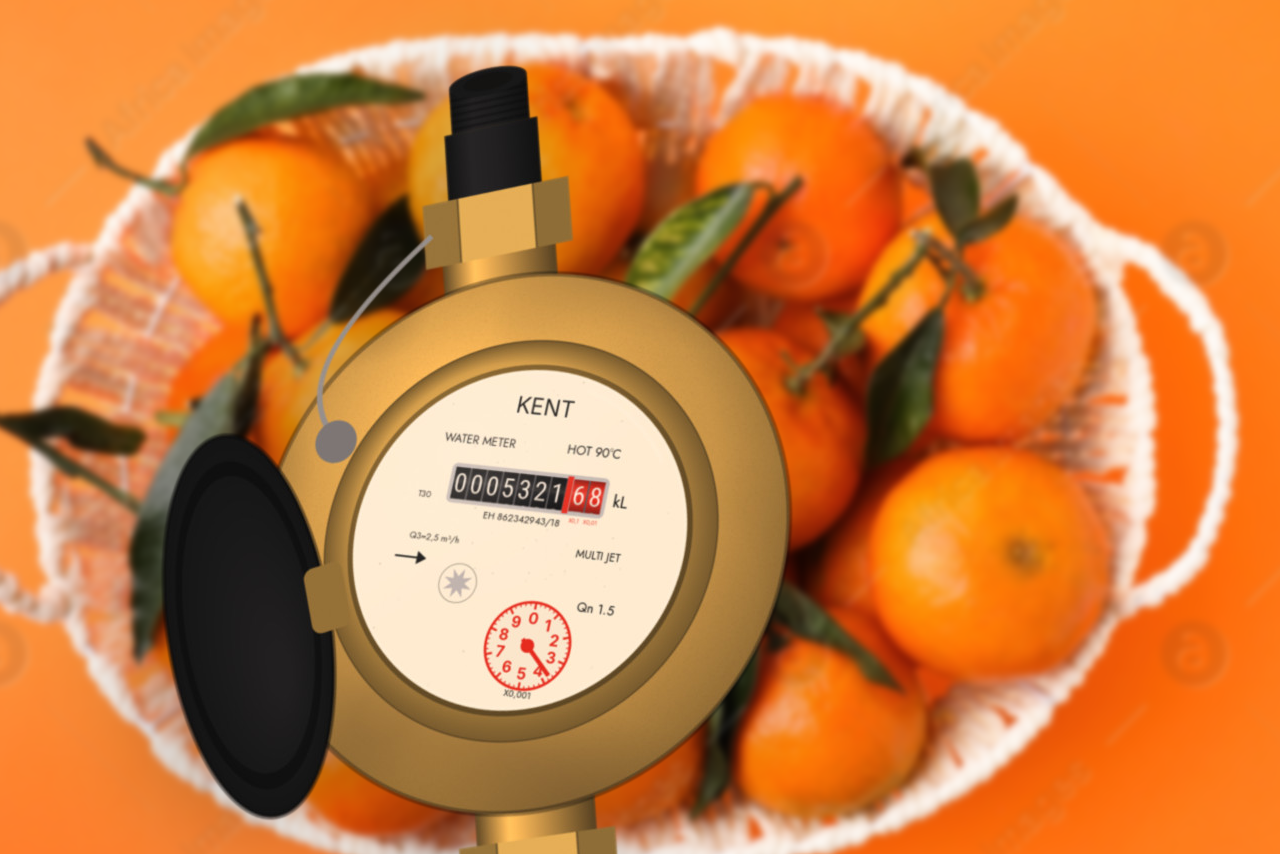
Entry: 5321.683,kL
